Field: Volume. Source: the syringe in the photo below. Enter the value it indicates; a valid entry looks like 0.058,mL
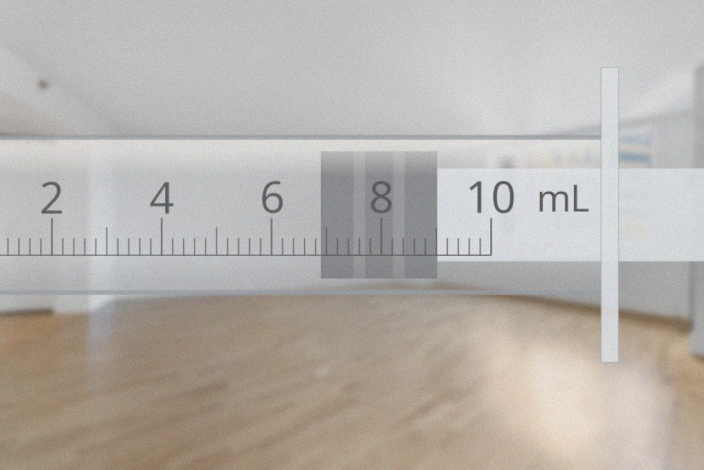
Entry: 6.9,mL
